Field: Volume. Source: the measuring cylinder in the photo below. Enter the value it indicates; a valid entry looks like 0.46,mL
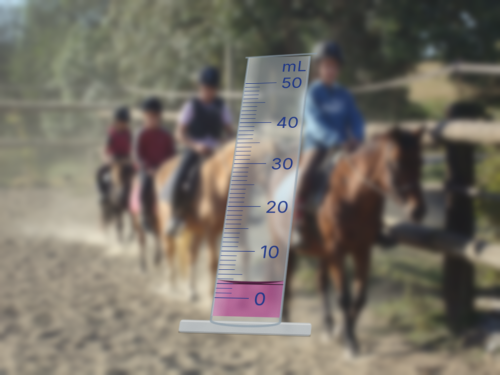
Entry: 3,mL
